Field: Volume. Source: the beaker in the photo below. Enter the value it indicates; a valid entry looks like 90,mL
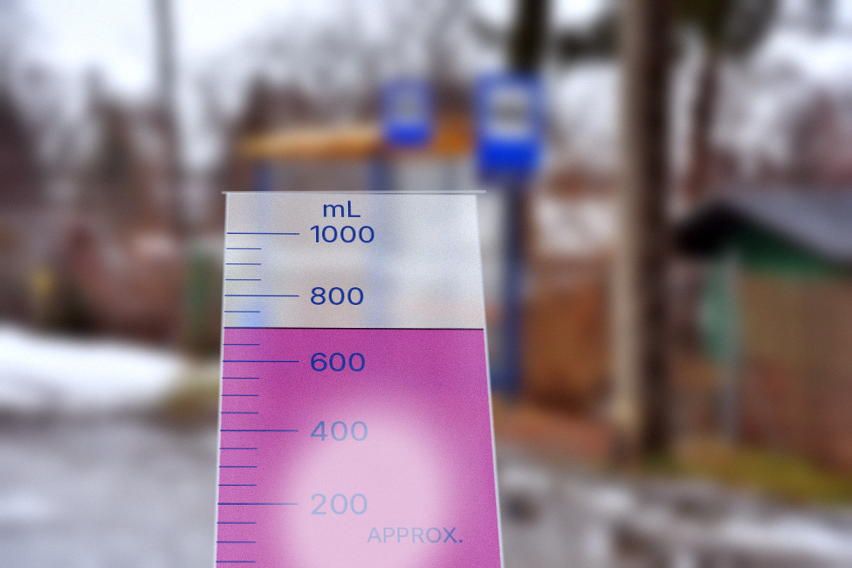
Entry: 700,mL
